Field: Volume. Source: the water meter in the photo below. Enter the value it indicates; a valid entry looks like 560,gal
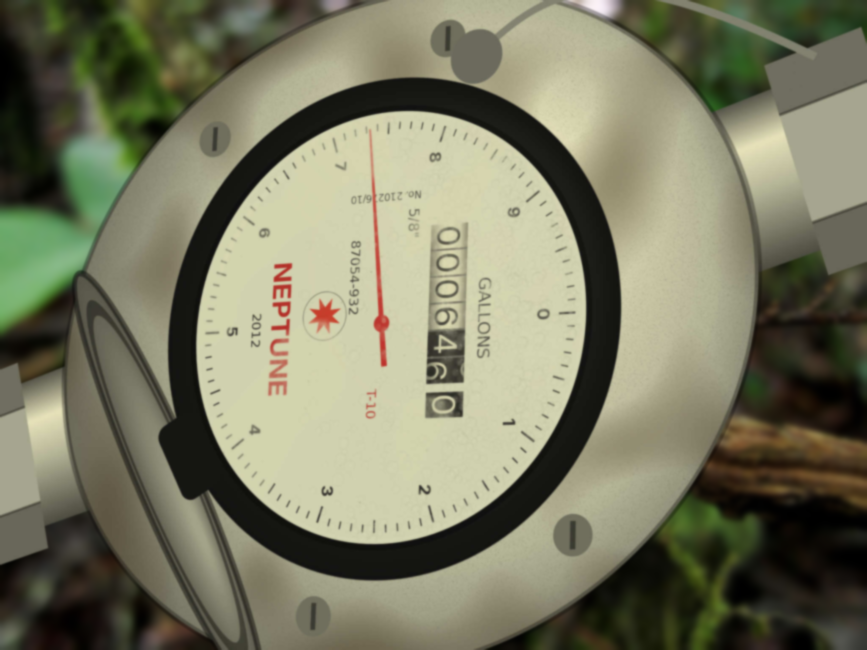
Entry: 6457.3,gal
